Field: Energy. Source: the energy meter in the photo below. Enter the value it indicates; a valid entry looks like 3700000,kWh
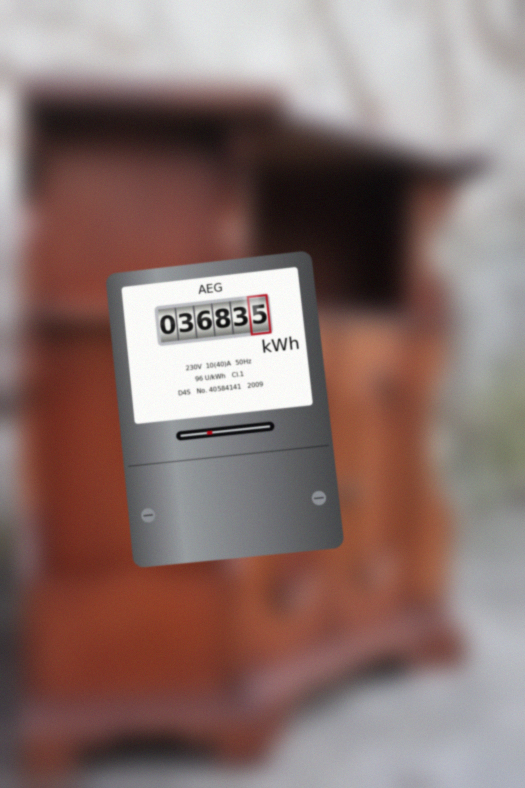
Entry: 3683.5,kWh
